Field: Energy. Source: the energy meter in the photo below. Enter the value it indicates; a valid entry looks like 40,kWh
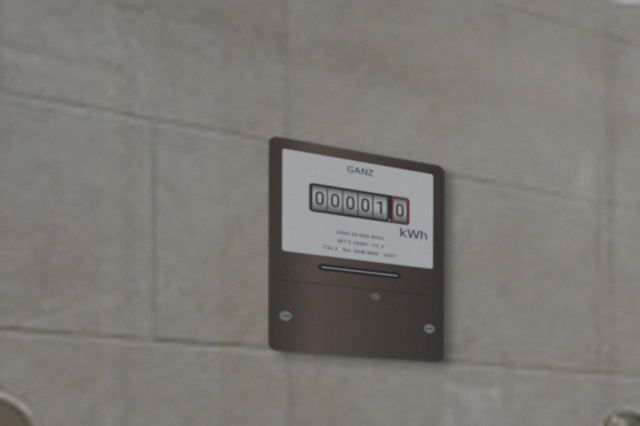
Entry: 1.0,kWh
